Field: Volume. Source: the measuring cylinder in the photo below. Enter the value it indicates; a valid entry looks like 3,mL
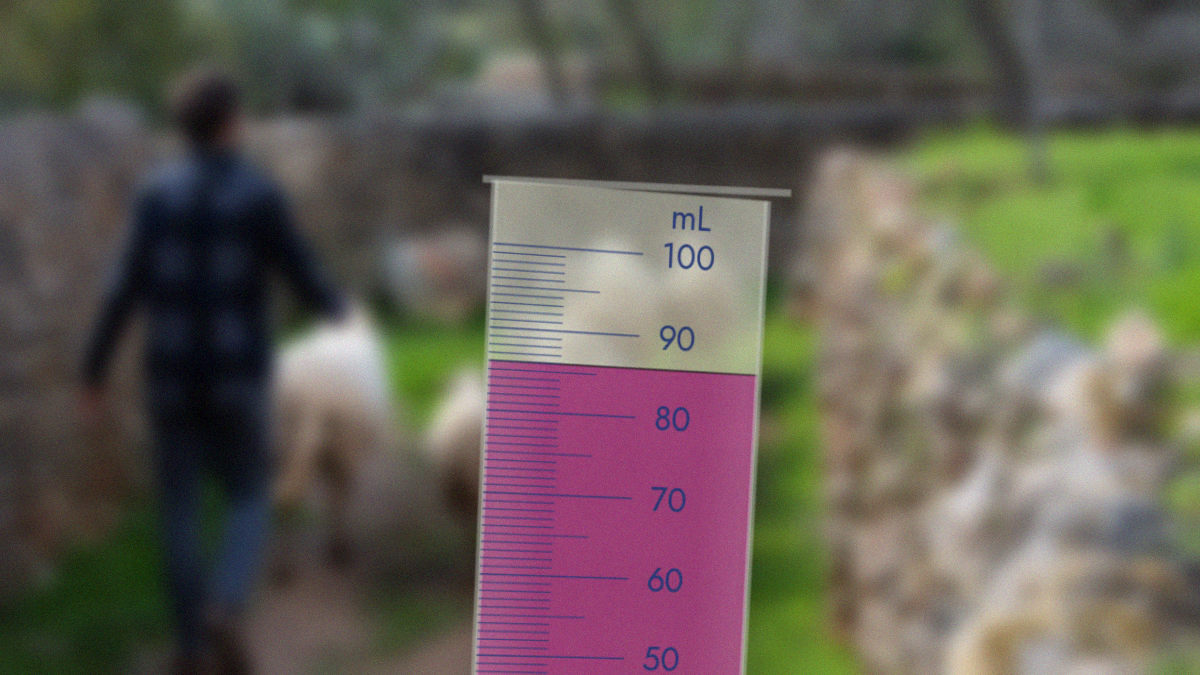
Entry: 86,mL
